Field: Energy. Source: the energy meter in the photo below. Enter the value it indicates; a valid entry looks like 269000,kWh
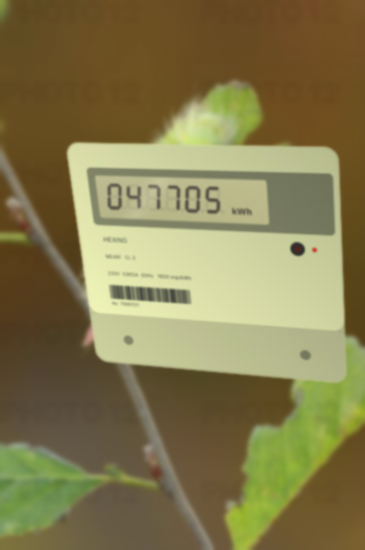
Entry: 47705,kWh
